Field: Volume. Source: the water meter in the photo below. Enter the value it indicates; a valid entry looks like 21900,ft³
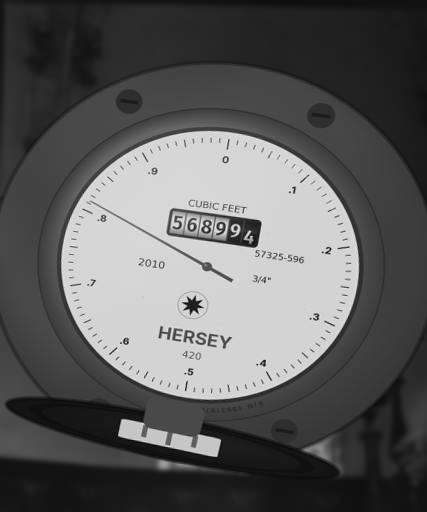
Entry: 568993.81,ft³
